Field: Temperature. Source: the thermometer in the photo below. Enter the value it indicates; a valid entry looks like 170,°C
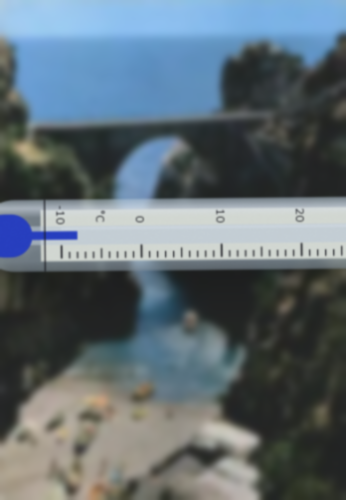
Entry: -8,°C
